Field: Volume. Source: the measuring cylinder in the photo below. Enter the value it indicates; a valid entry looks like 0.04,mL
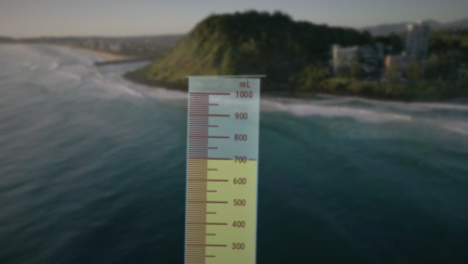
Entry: 700,mL
